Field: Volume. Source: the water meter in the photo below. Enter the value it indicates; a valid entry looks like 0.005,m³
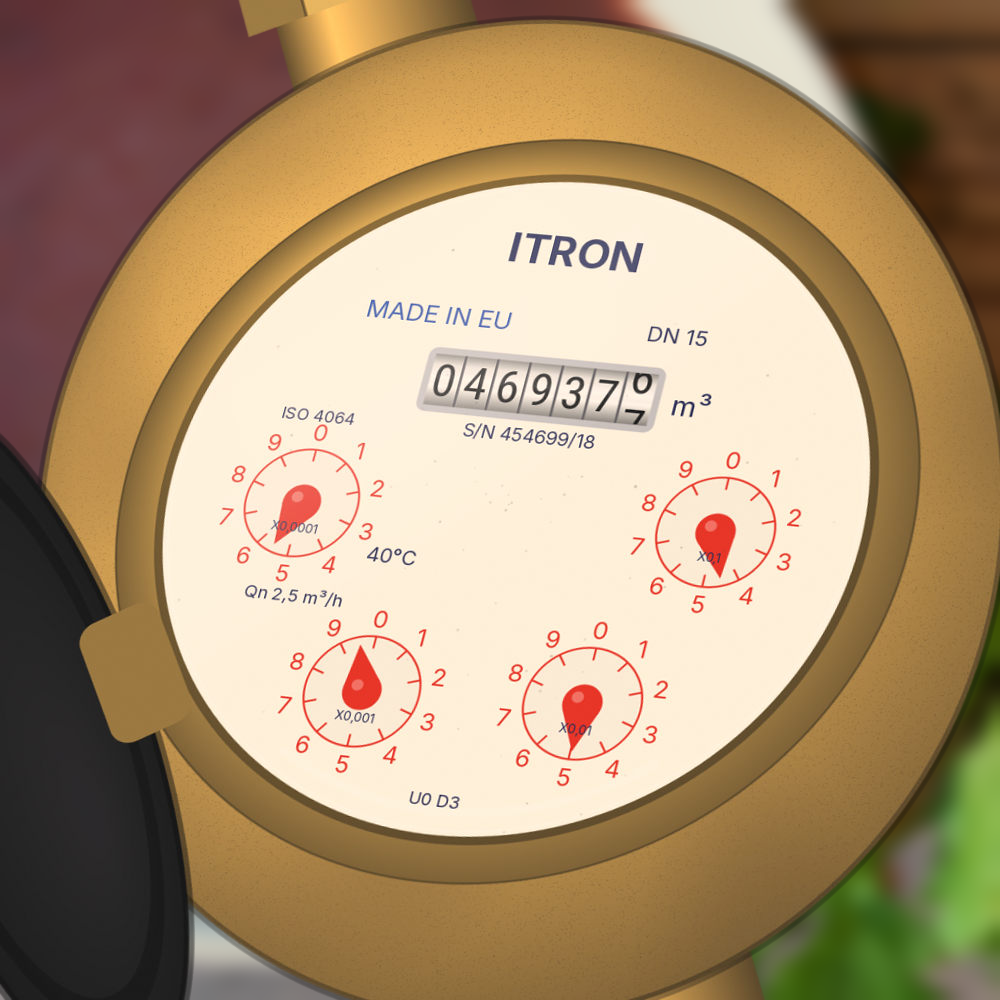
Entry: 469376.4495,m³
